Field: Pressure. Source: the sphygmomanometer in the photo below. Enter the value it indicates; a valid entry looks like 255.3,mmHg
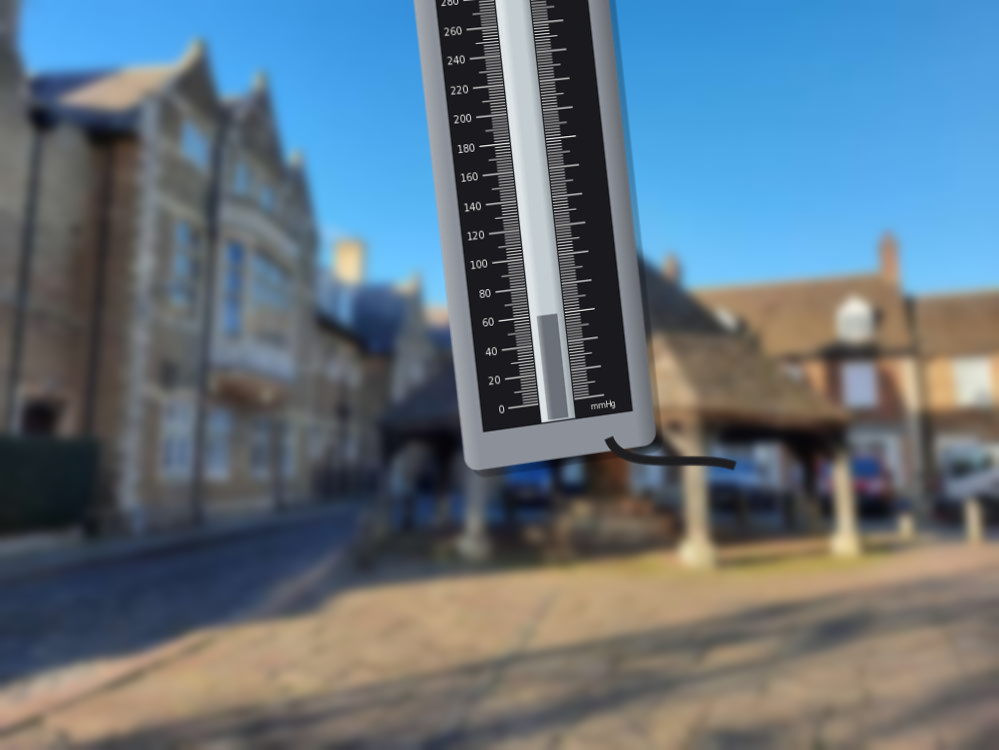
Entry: 60,mmHg
